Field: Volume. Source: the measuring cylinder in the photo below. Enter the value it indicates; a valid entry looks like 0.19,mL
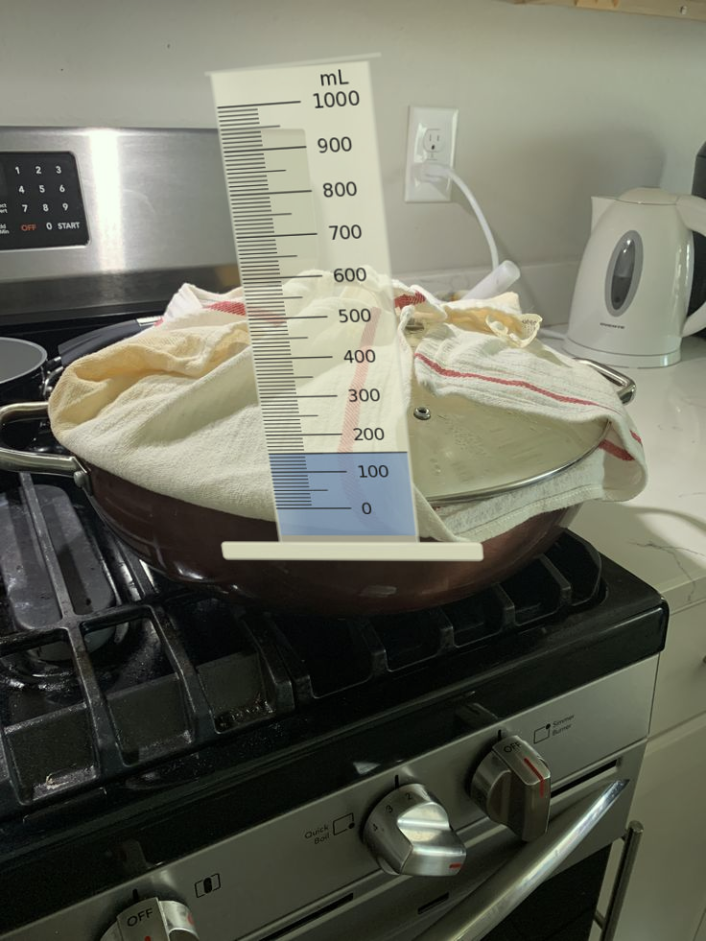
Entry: 150,mL
